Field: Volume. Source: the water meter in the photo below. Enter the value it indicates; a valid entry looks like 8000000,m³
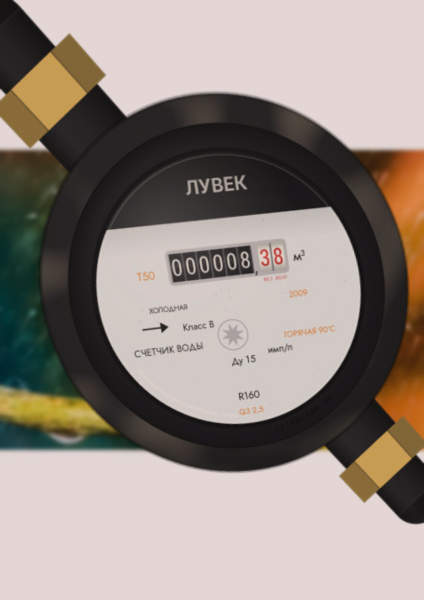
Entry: 8.38,m³
